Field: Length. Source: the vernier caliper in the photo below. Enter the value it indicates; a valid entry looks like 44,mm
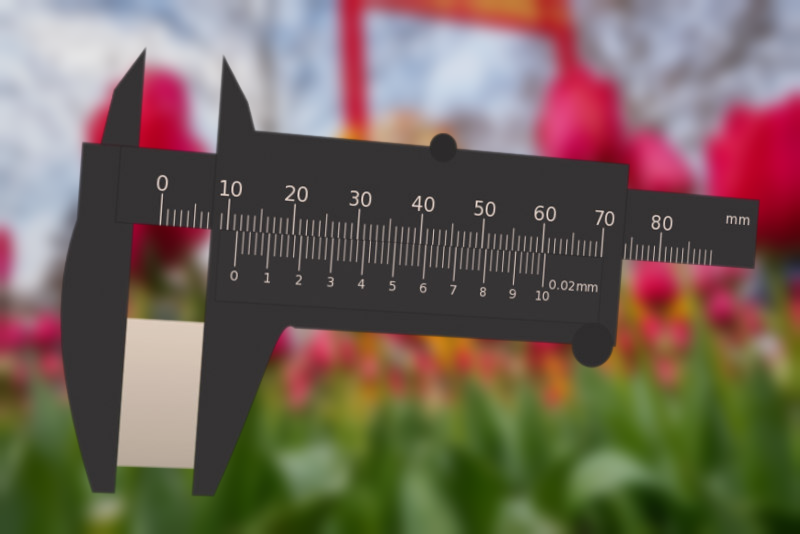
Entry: 11.5,mm
